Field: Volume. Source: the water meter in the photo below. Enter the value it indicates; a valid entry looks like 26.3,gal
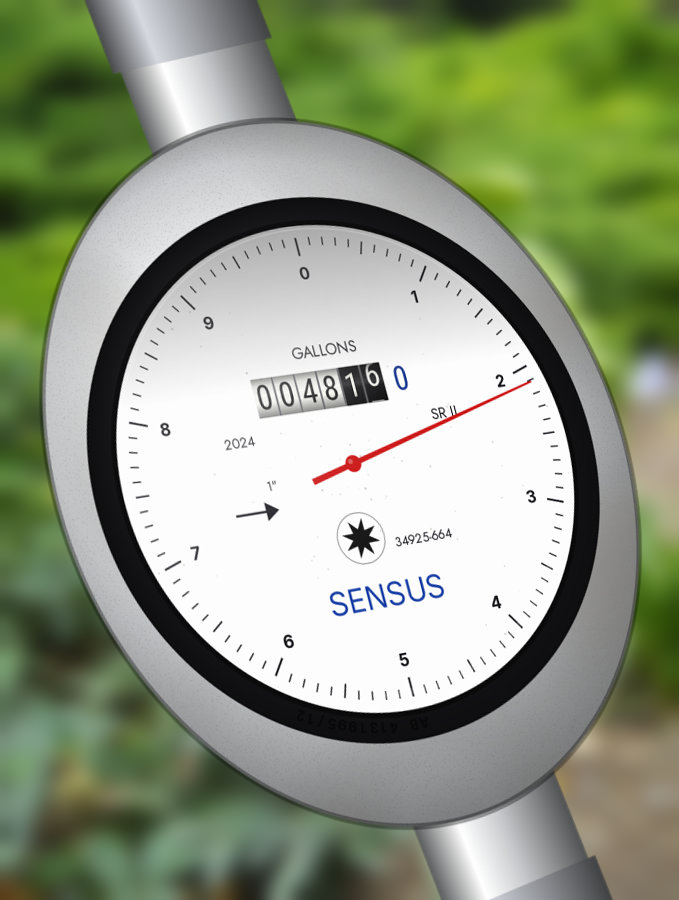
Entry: 48162.1,gal
